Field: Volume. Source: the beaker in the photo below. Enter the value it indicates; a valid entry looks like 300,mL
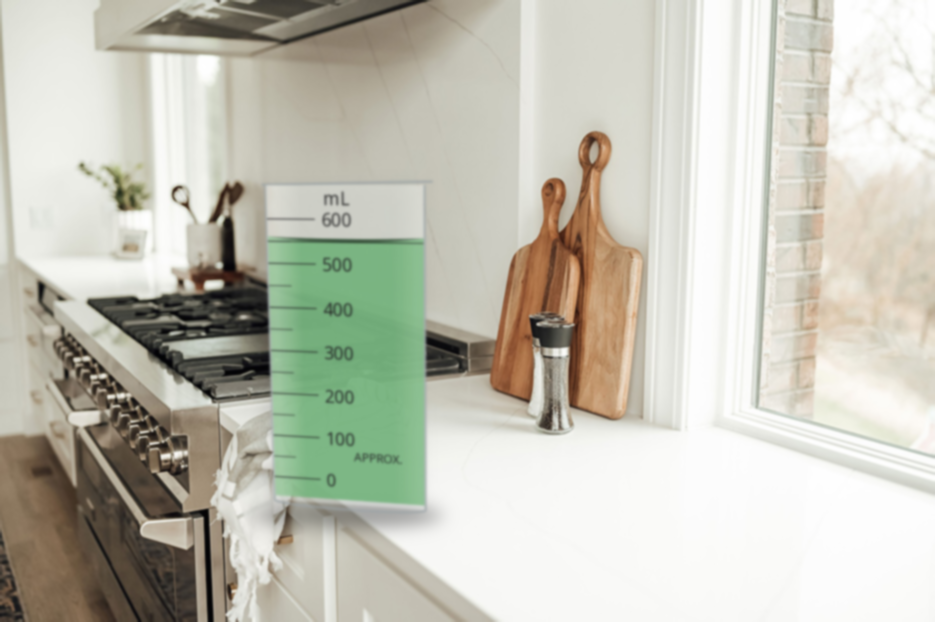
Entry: 550,mL
